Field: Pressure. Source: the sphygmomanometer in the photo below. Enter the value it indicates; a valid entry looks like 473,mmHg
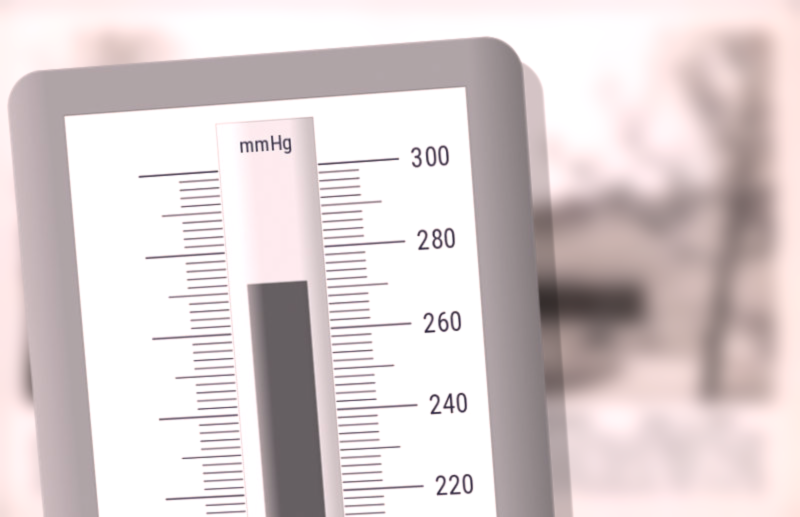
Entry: 272,mmHg
